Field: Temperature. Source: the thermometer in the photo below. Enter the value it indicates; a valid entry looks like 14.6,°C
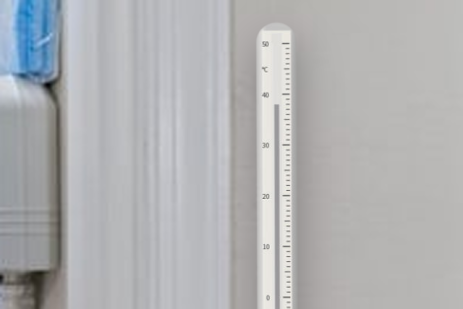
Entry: 38,°C
